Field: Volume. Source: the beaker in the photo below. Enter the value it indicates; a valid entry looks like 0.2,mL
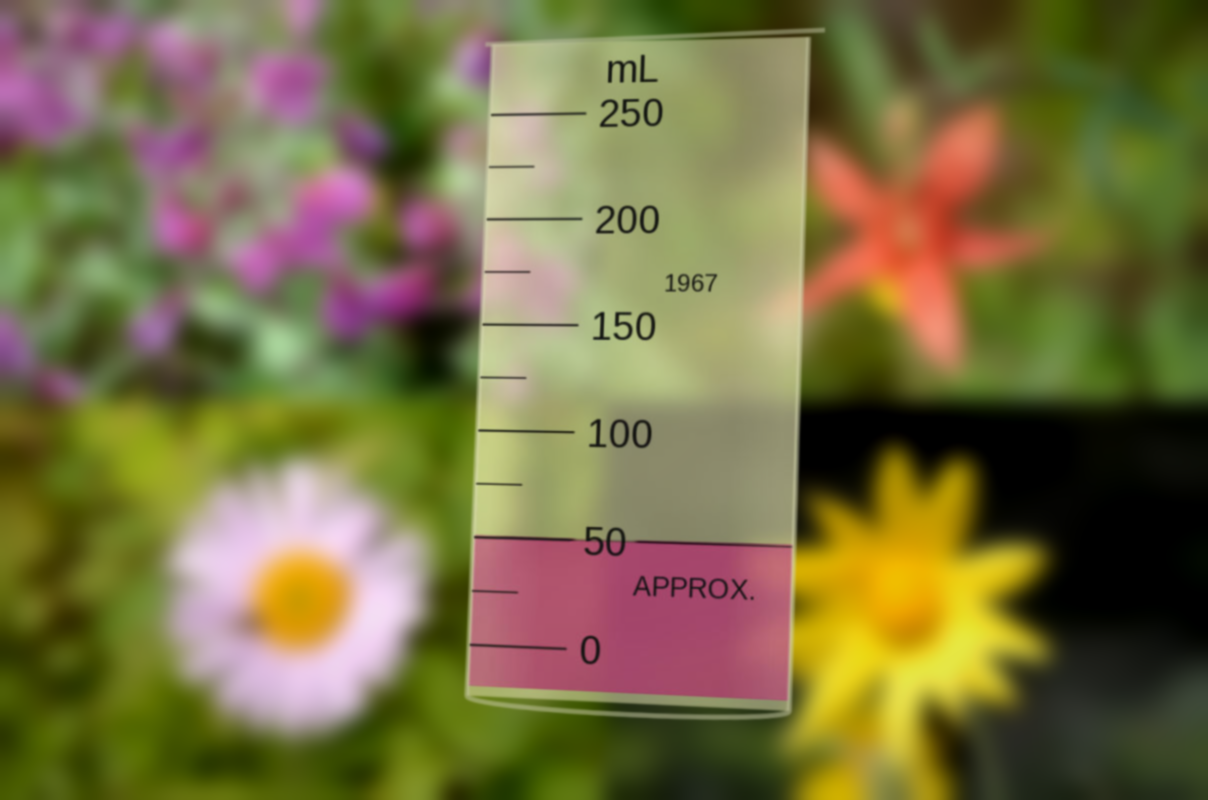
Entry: 50,mL
